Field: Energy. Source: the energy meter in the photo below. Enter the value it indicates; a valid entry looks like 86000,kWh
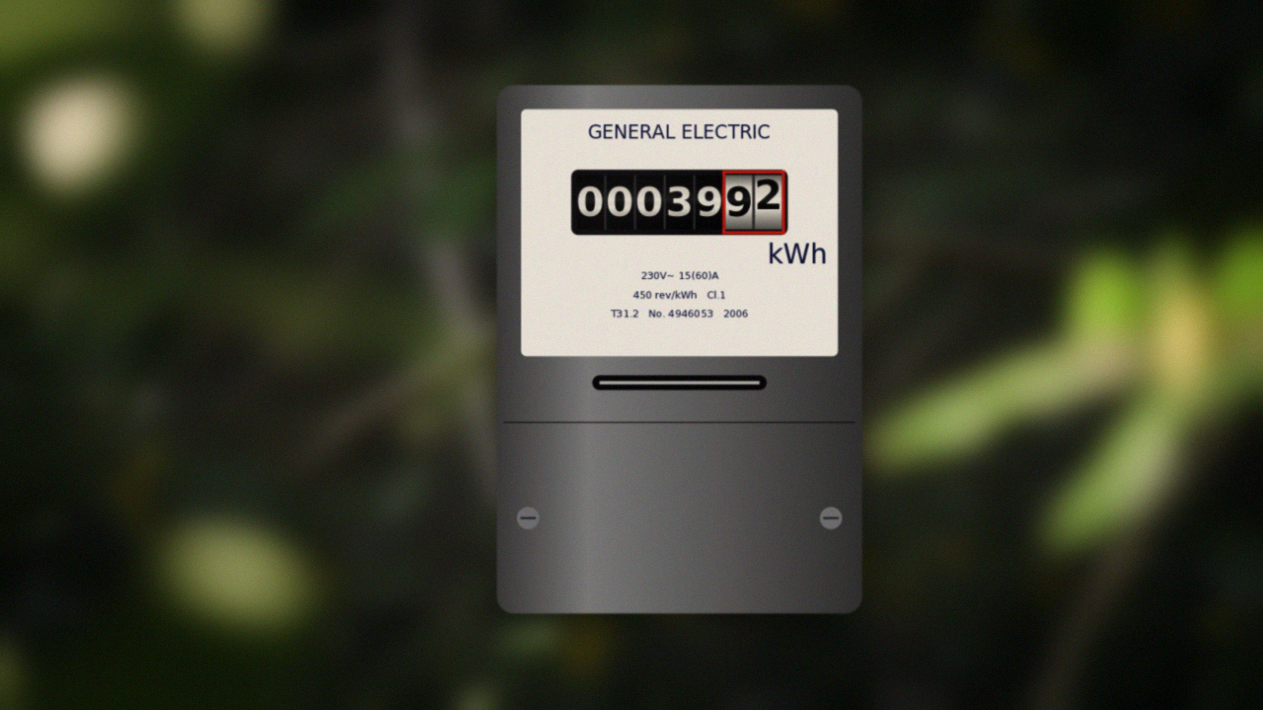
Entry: 39.92,kWh
